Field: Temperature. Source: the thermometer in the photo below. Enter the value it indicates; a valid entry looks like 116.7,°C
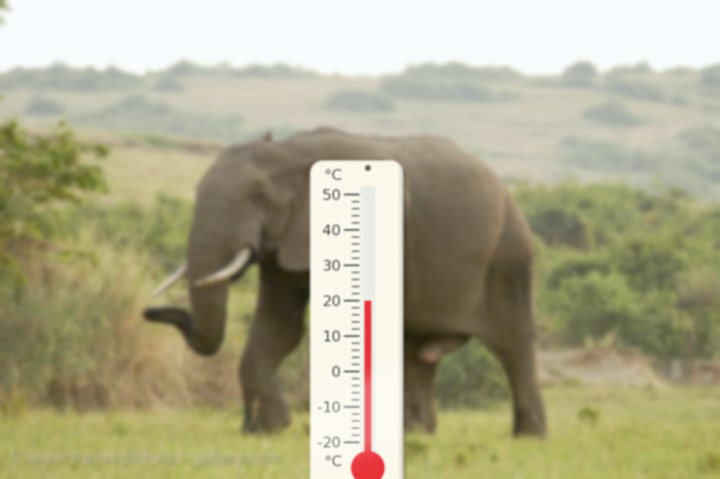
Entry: 20,°C
